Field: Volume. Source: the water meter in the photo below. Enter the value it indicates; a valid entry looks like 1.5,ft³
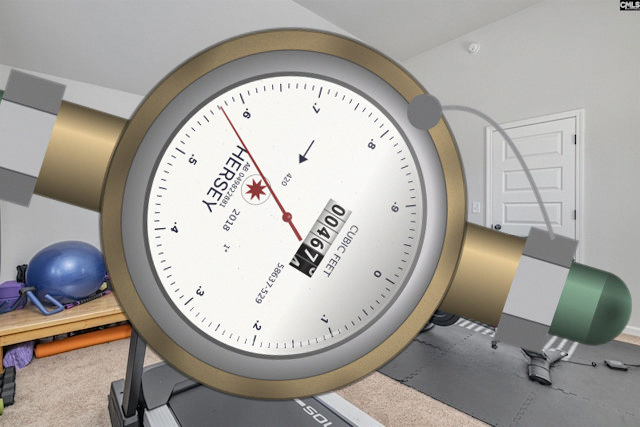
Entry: 4673.57,ft³
